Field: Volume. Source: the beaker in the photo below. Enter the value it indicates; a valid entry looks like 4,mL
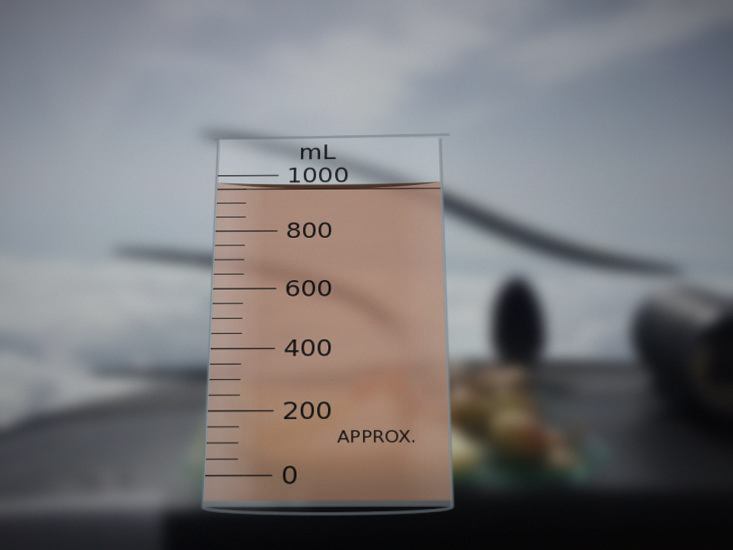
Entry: 950,mL
